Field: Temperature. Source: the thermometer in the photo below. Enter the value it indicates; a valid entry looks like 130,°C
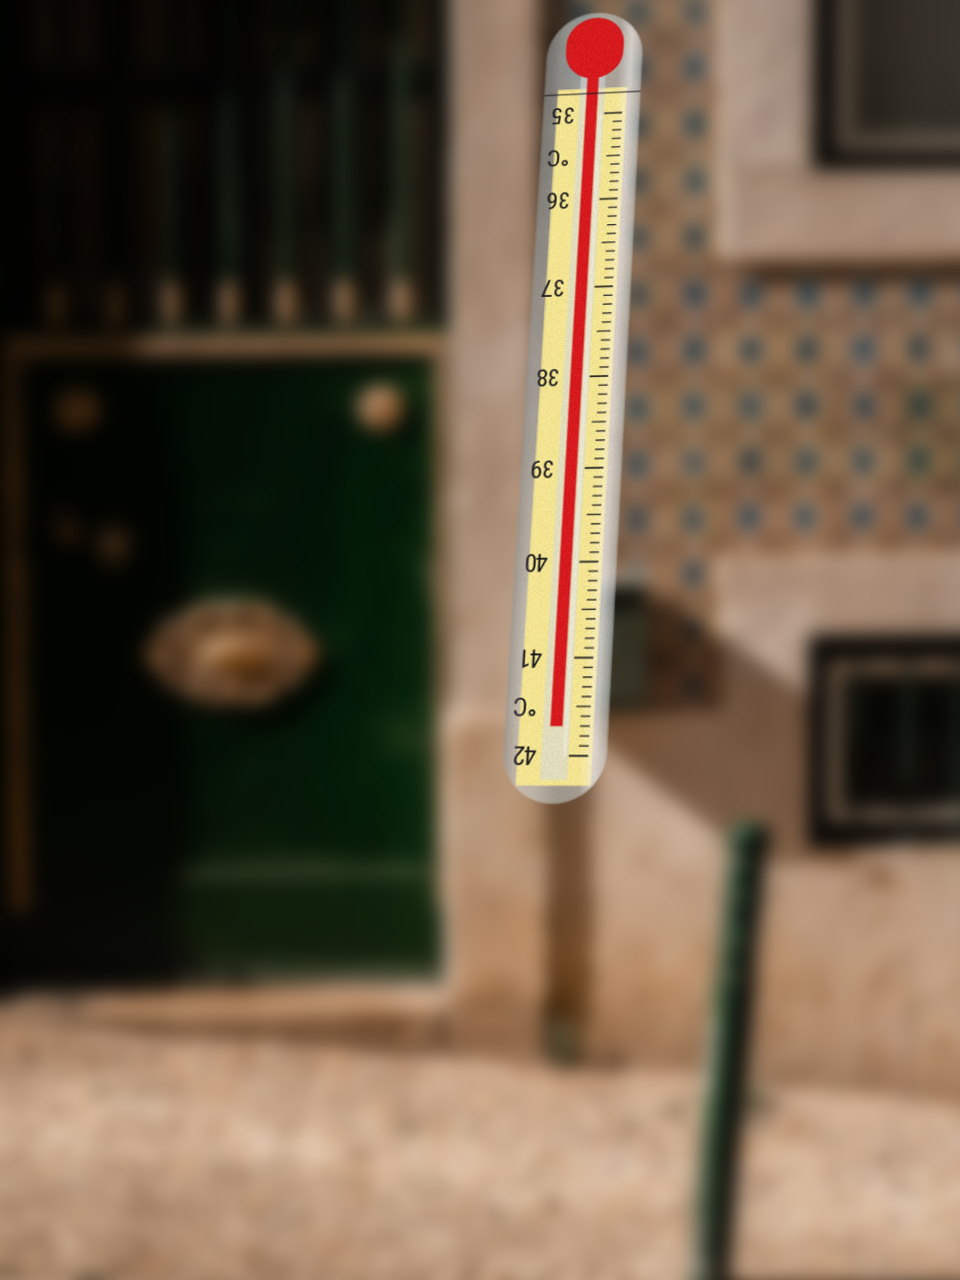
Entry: 41.7,°C
